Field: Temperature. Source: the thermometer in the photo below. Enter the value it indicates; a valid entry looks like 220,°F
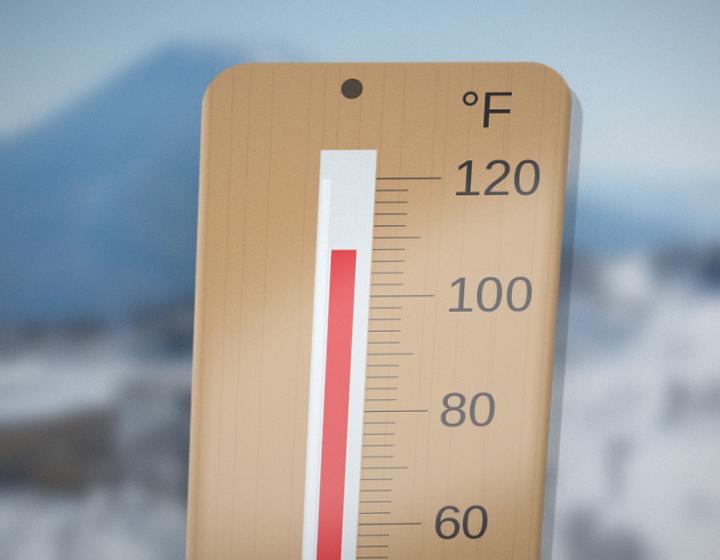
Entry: 108,°F
